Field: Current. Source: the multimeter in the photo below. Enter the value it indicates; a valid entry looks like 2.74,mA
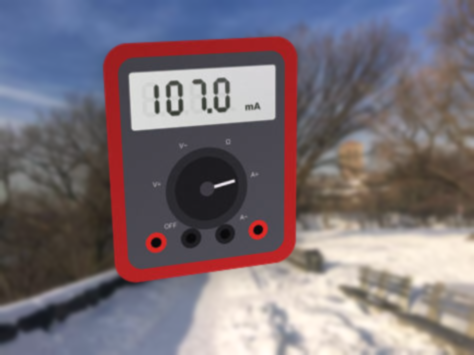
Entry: 107.0,mA
